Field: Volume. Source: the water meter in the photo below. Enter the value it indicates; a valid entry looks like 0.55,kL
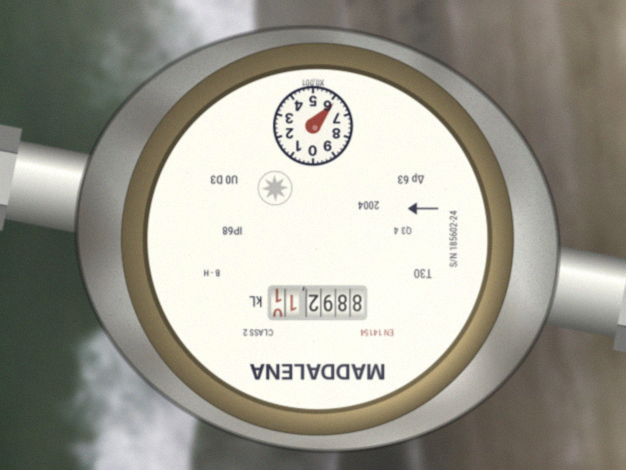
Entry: 8892.106,kL
